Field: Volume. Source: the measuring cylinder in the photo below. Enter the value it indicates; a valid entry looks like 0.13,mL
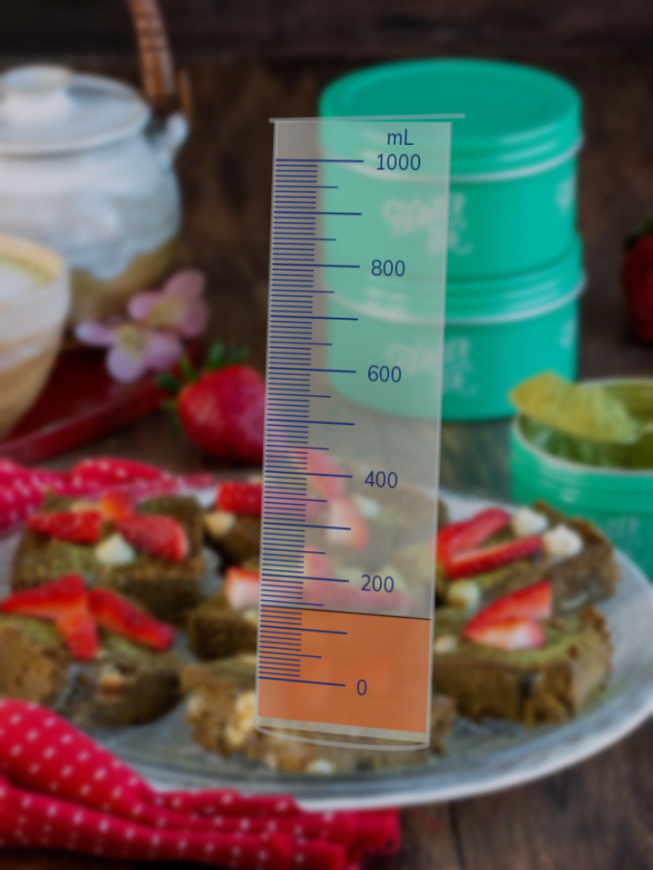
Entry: 140,mL
